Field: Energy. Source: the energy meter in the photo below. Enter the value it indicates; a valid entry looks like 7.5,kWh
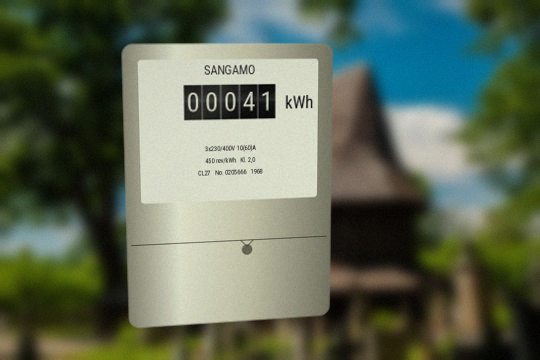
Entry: 41,kWh
